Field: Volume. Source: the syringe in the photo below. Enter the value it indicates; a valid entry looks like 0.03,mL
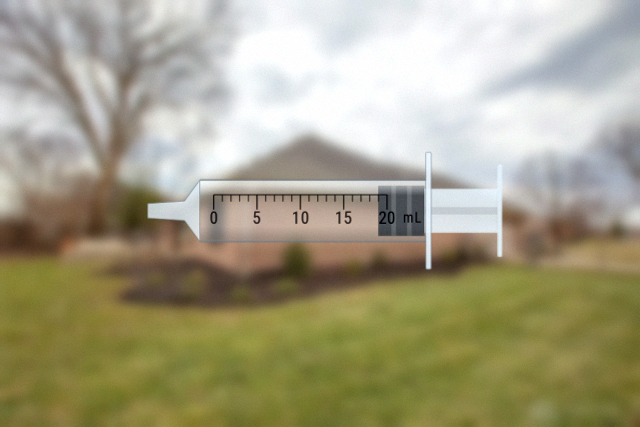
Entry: 19,mL
